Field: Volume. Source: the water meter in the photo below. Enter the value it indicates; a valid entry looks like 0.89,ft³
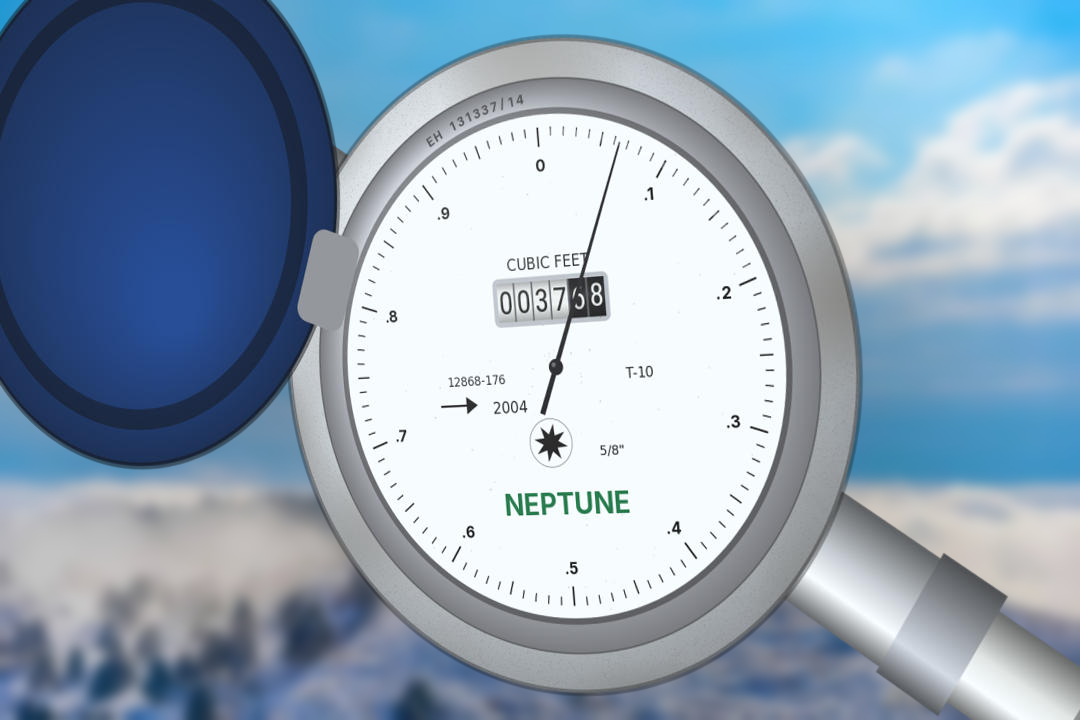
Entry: 3768.06,ft³
